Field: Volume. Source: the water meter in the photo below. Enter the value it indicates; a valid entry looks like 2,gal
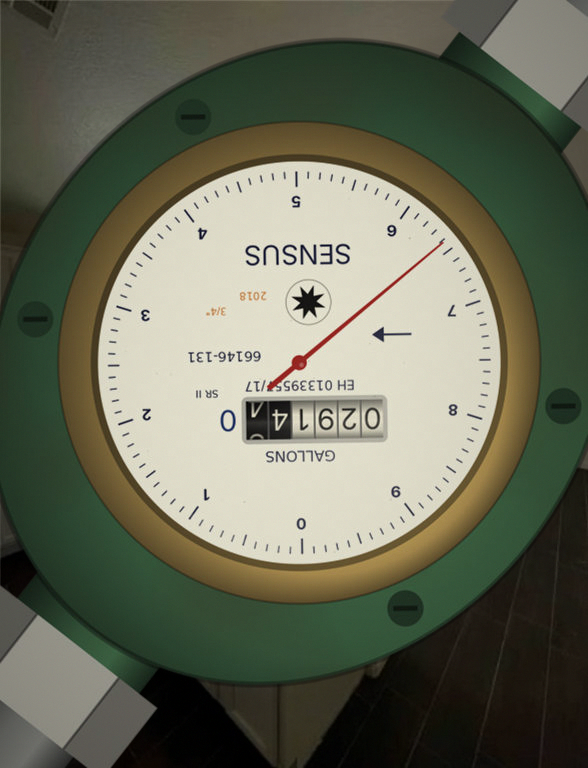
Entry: 291436.4,gal
